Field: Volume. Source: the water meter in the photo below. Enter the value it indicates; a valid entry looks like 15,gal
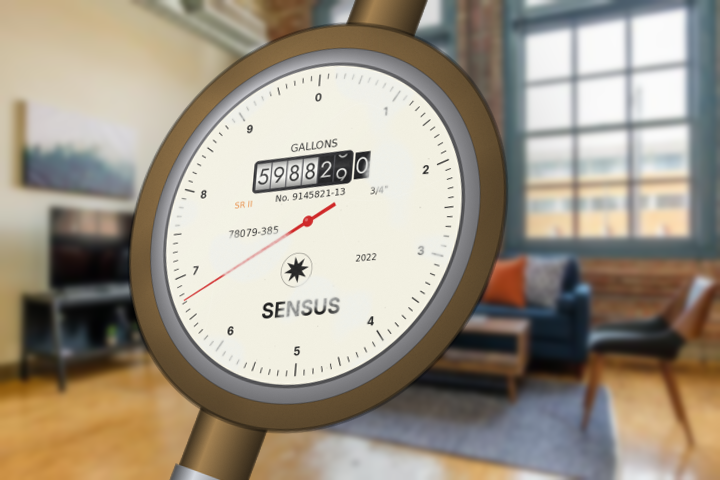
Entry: 5988286.7,gal
